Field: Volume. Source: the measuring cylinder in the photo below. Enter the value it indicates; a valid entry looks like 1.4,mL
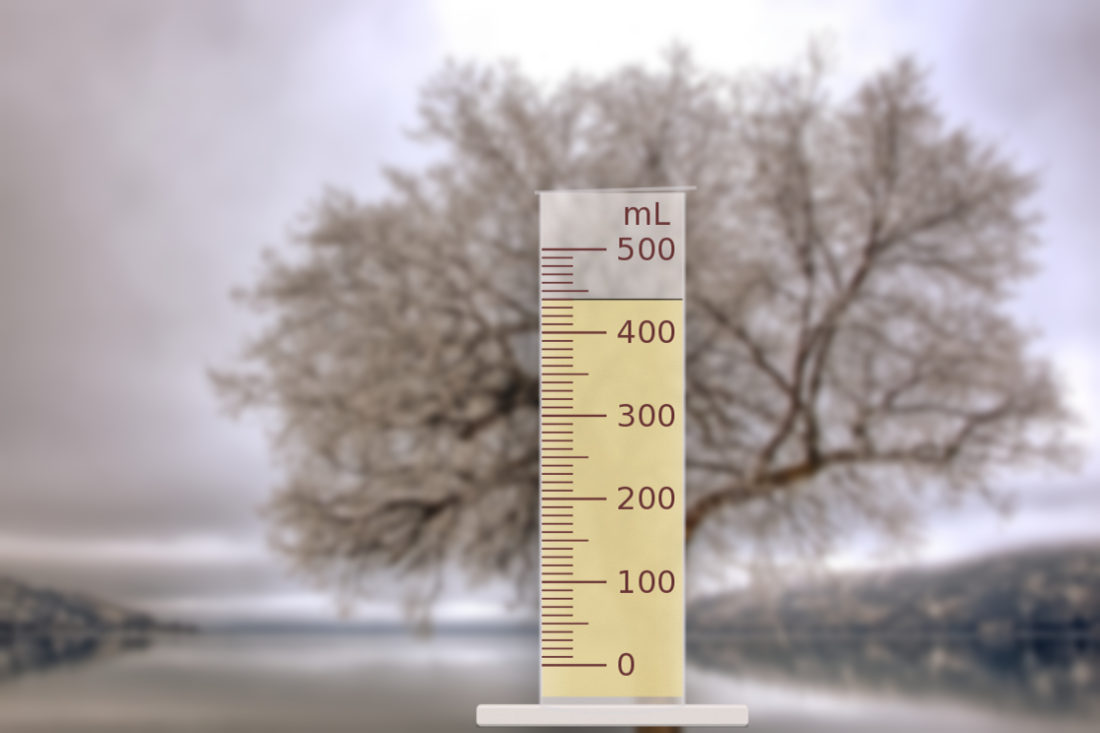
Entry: 440,mL
